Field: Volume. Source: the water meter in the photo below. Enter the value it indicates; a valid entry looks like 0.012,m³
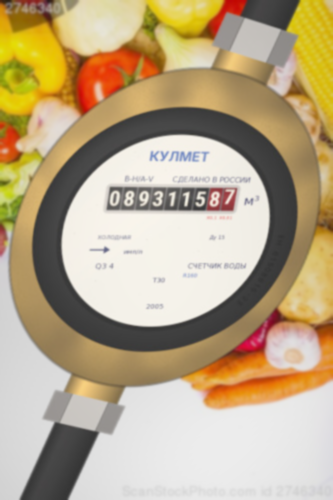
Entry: 893115.87,m³
